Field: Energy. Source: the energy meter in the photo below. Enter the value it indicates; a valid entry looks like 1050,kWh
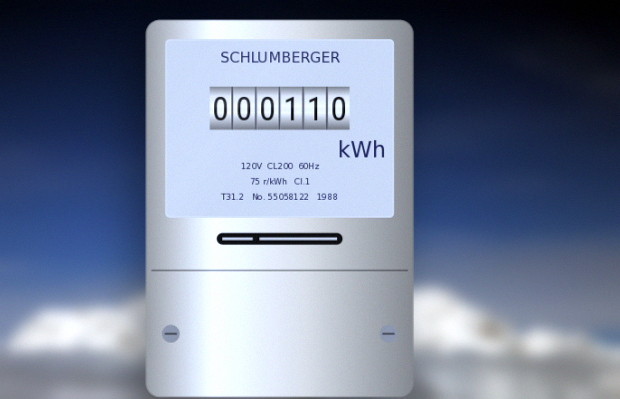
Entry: 110,kWh
